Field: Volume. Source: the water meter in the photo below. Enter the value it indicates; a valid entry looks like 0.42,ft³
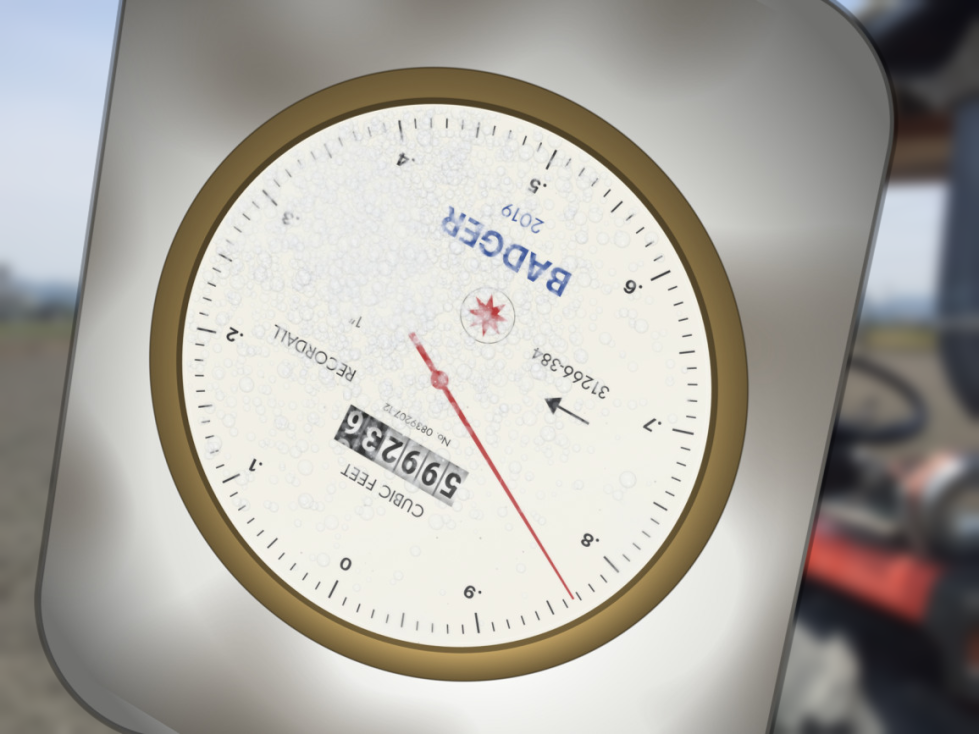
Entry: 599235.83,ft³
